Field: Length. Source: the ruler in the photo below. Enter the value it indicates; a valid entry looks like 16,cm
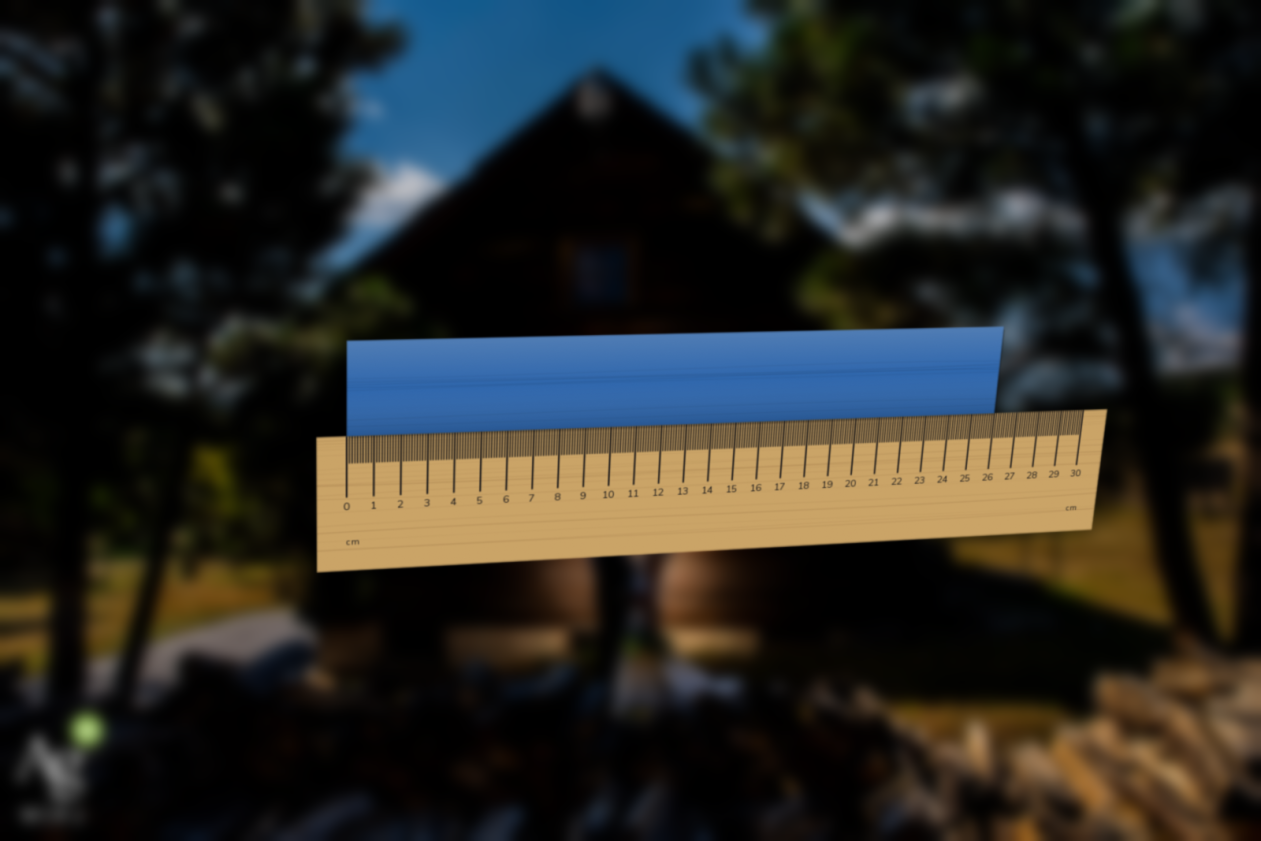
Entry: 26,cm
